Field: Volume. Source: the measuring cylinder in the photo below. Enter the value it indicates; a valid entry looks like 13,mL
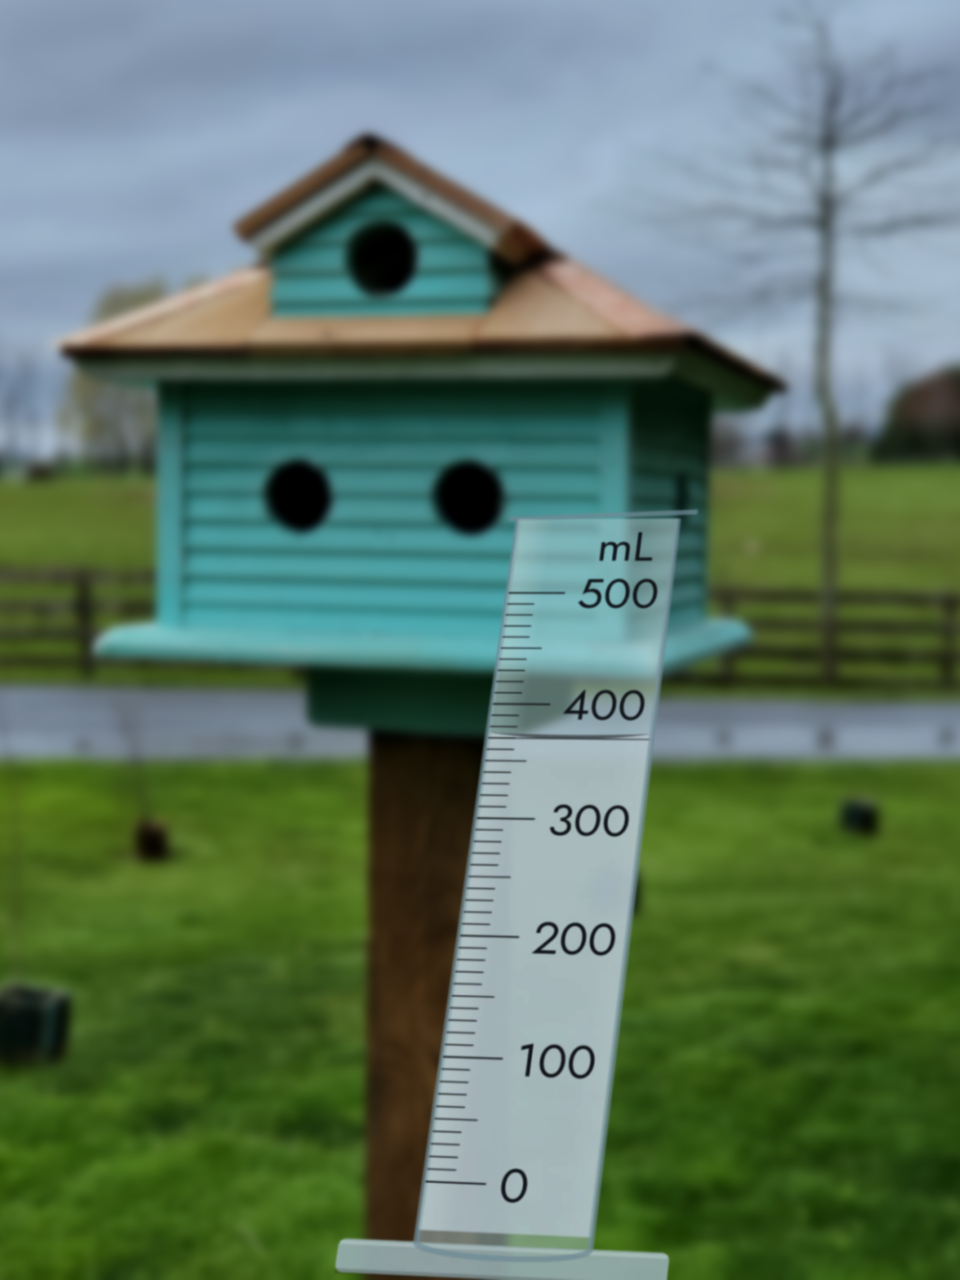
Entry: 370,mL
